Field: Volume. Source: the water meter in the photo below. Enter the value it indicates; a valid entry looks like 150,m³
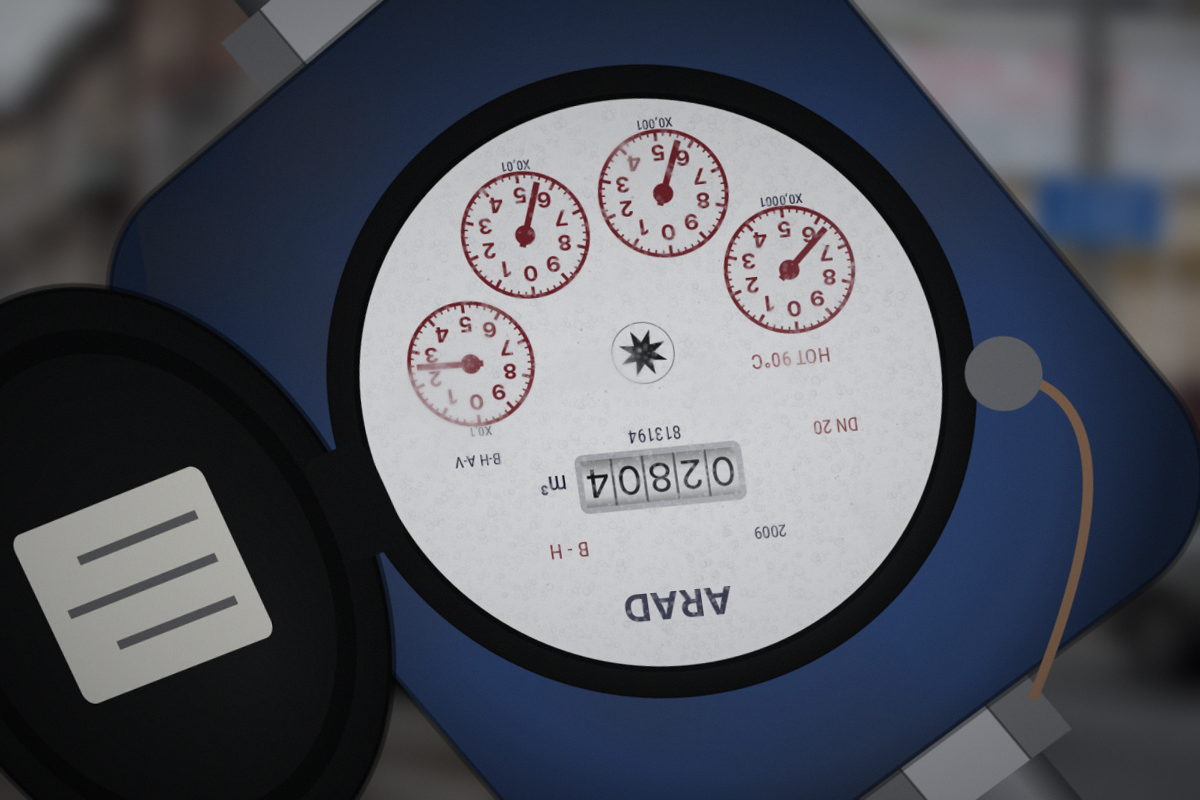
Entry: 2804.2556,m³
